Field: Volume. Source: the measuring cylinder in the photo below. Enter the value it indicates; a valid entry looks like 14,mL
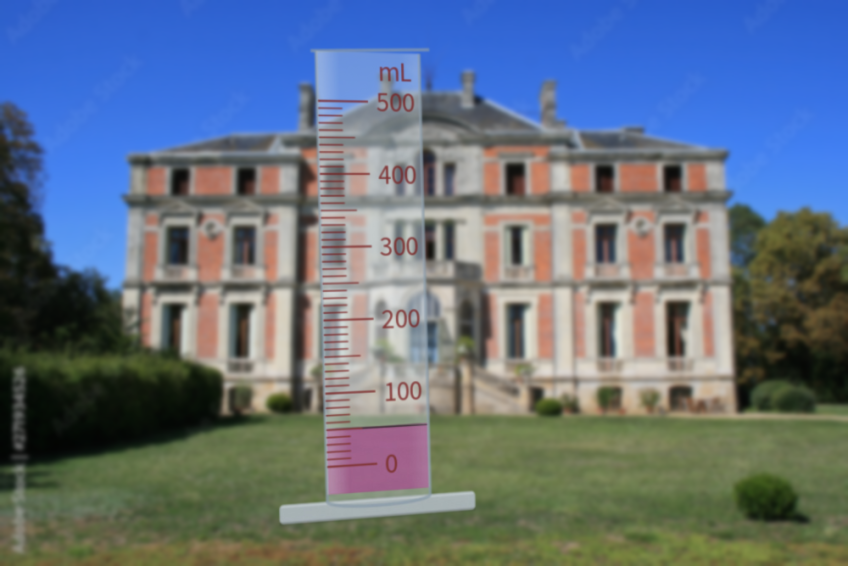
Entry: 50,mL
